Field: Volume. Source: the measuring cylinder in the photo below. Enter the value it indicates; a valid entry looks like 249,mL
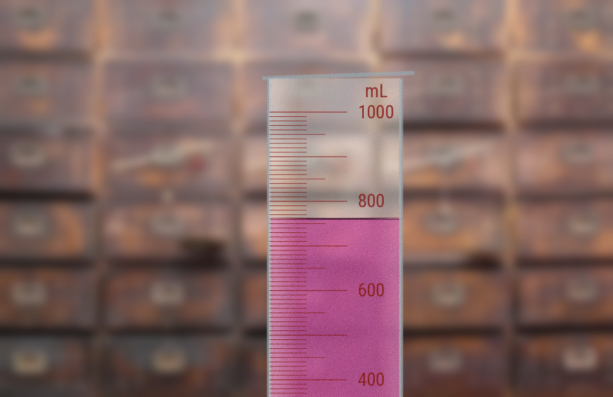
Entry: 760,mL
